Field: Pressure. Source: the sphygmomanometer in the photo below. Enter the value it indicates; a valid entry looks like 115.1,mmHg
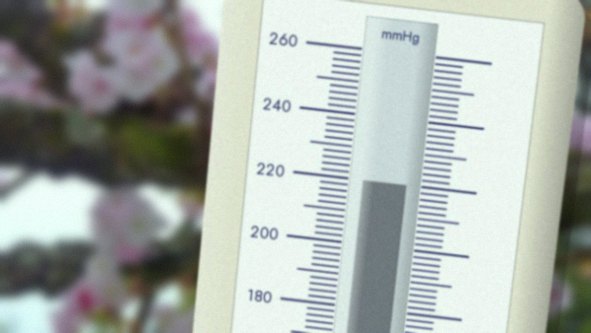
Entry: 220,mmHg
